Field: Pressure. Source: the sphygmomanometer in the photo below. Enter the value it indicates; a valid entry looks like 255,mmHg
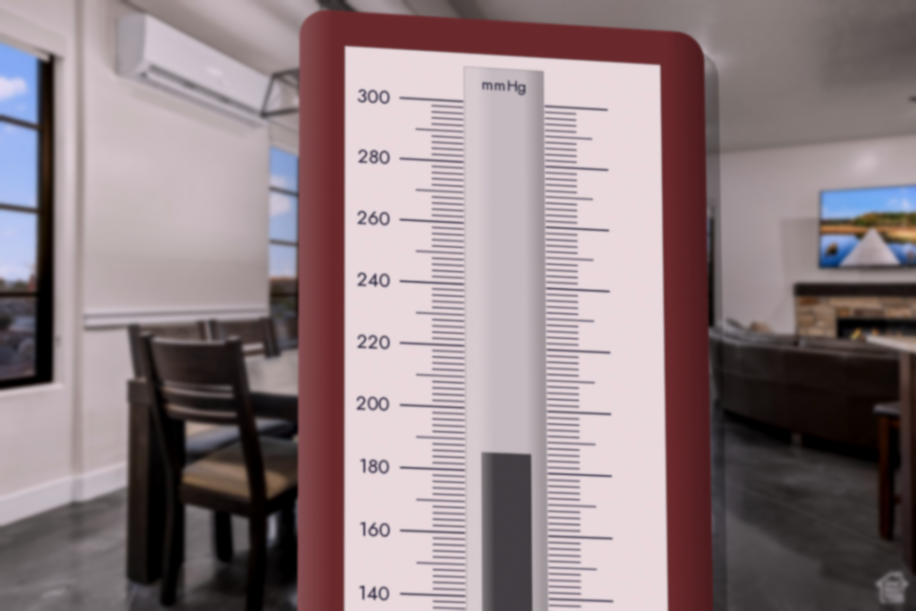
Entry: 186,mmHg
